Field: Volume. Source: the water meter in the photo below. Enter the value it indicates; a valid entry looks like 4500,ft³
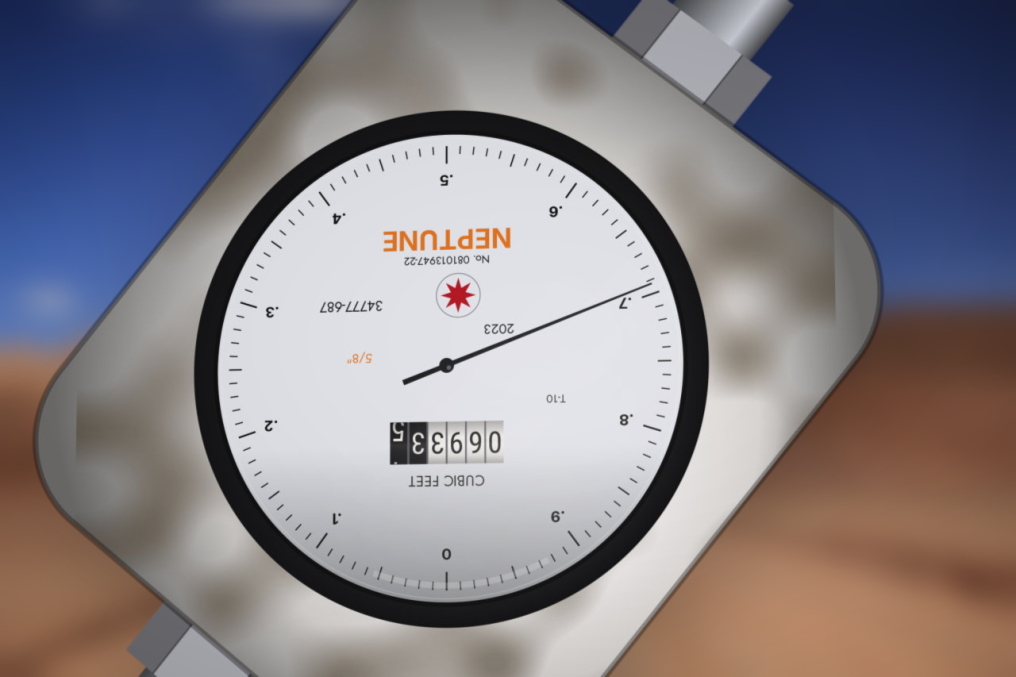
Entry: 69334.69,ft³
